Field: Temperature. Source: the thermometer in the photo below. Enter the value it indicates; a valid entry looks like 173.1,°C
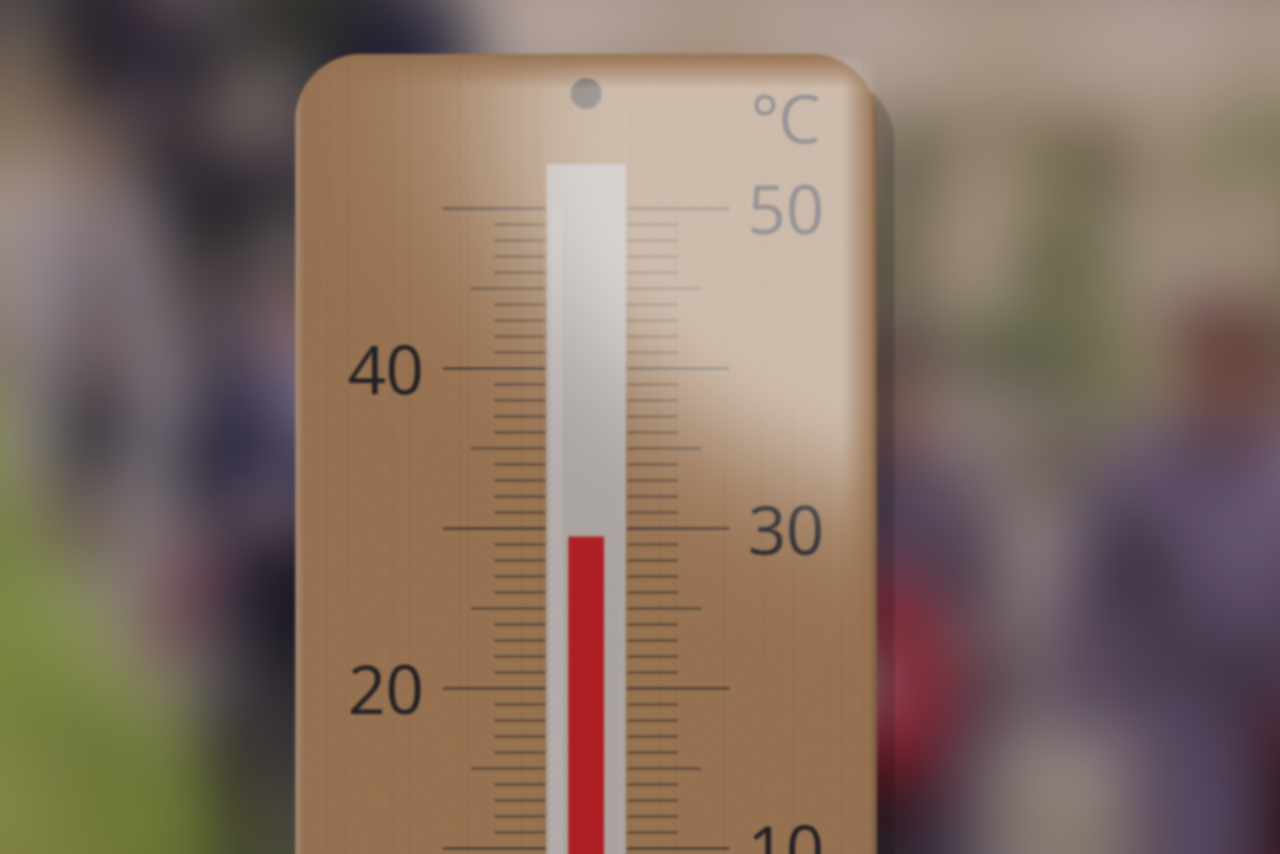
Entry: 29.5,°C
